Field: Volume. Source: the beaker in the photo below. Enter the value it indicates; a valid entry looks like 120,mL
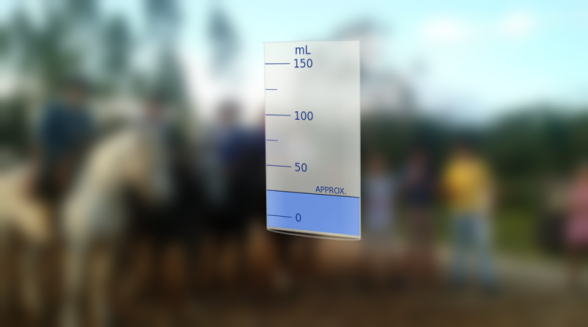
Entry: 25,mL
